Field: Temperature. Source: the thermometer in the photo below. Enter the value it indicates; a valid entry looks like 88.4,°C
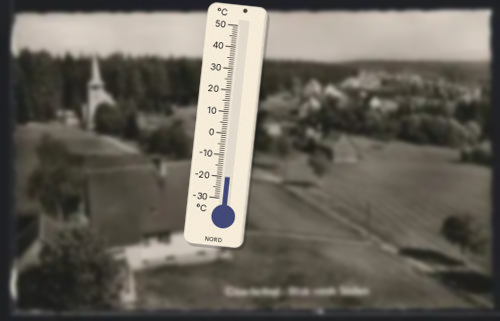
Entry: -20,°C
